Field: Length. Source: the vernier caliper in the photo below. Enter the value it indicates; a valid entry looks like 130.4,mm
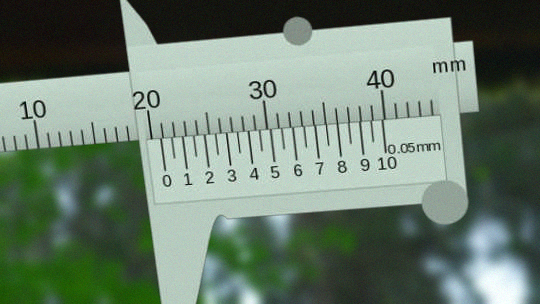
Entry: 20.8,mm
